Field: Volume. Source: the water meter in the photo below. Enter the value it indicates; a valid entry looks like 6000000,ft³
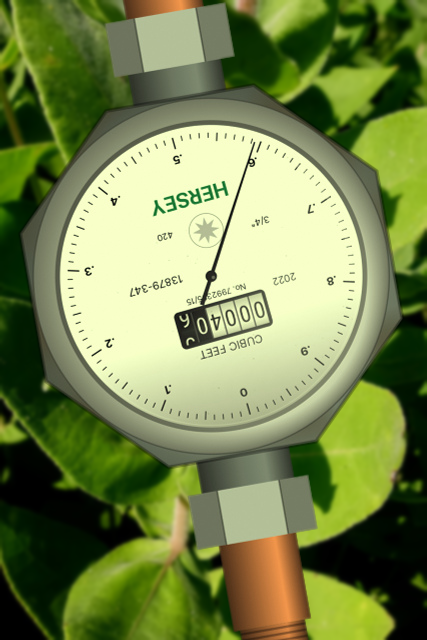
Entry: 405.59,ft³
